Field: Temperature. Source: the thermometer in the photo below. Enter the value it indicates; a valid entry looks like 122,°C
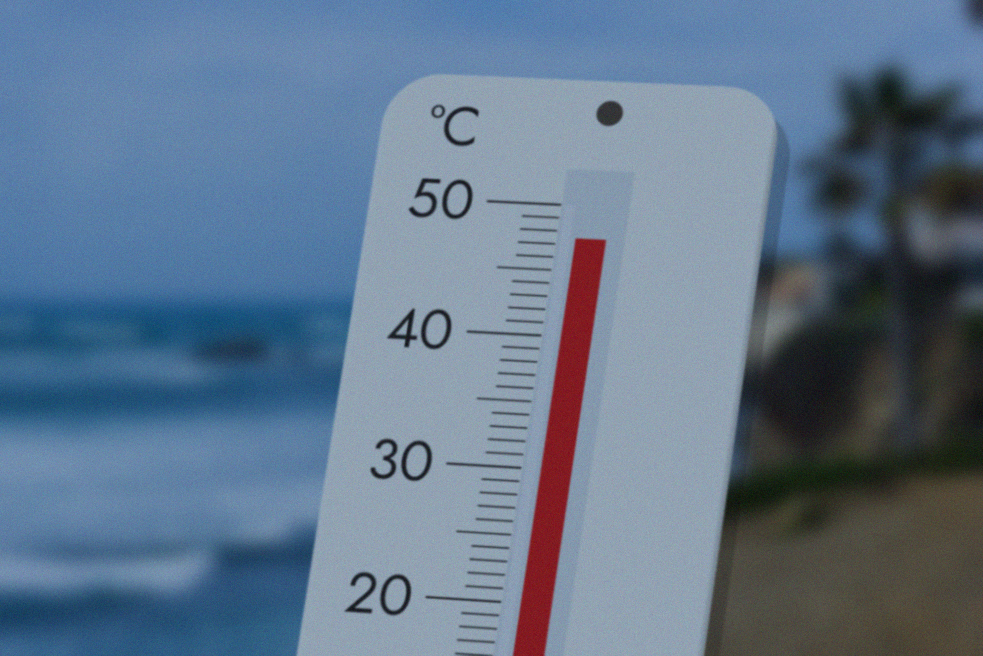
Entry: 47.5,°C
